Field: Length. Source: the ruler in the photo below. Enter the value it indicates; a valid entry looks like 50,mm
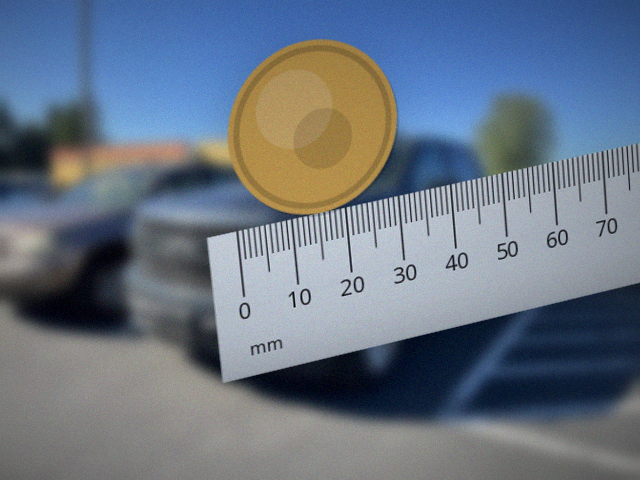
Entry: 31,mm
